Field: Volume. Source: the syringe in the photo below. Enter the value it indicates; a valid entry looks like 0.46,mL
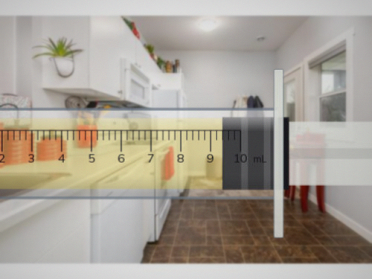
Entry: 9.4,mL
